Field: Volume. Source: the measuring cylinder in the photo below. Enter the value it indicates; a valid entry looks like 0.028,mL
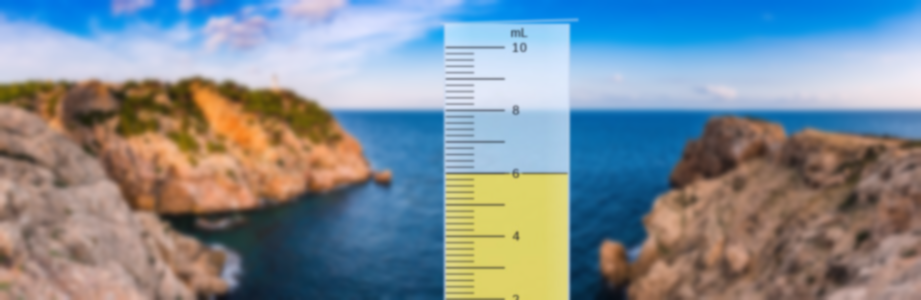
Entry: 6,mL
